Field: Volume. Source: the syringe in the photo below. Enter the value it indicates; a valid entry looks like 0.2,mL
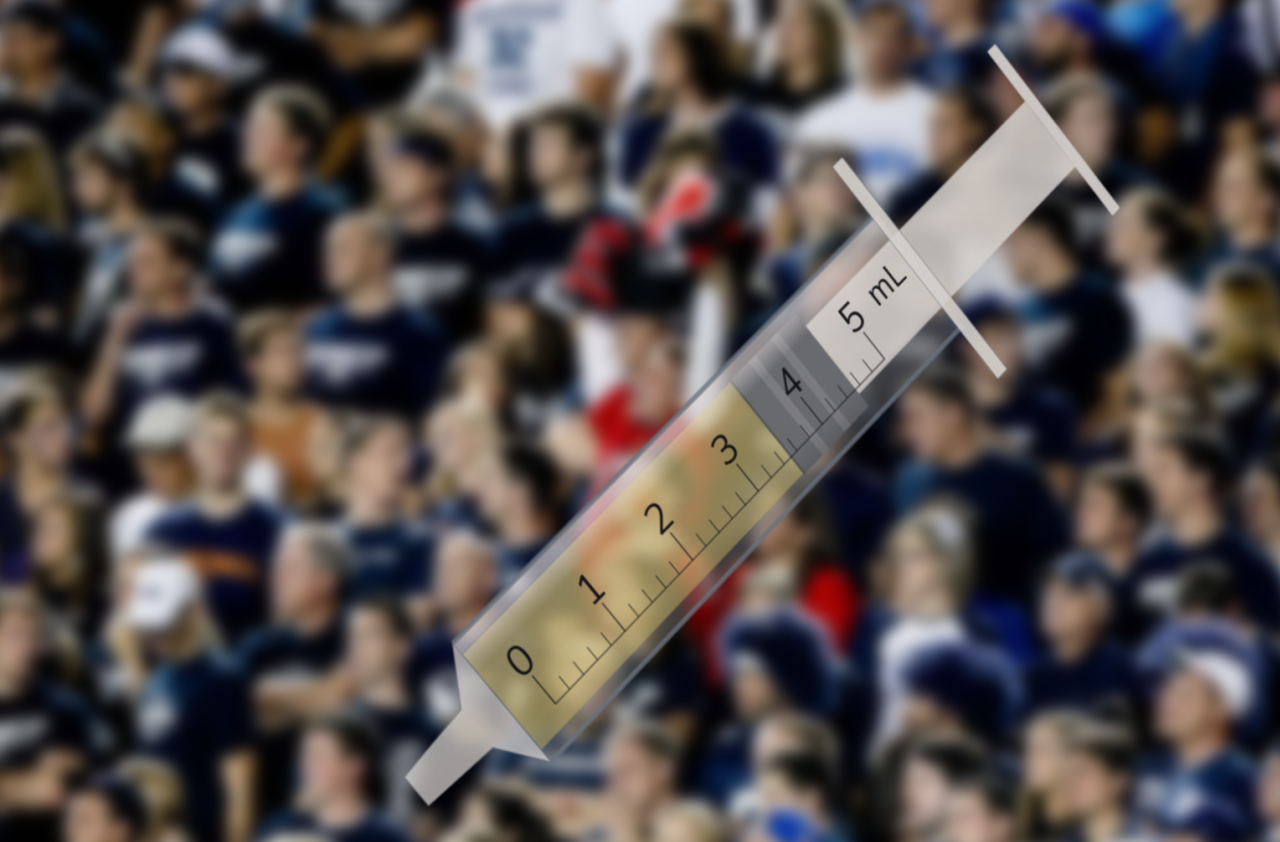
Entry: 3.5,mL
